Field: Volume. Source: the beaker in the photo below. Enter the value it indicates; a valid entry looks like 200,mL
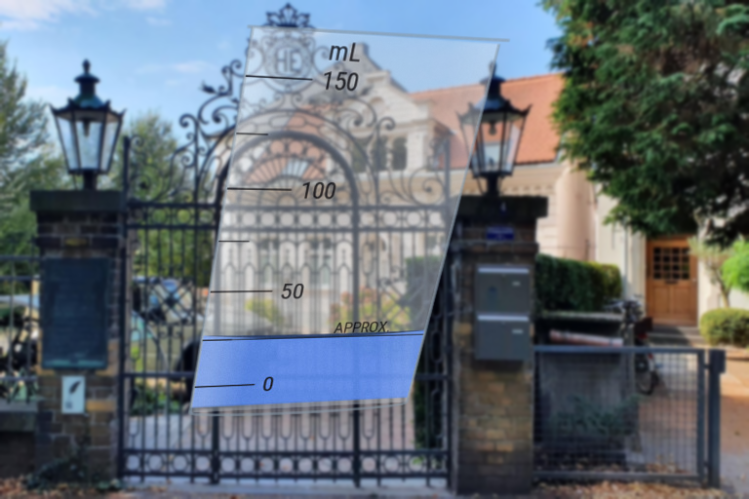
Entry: 25,mL
